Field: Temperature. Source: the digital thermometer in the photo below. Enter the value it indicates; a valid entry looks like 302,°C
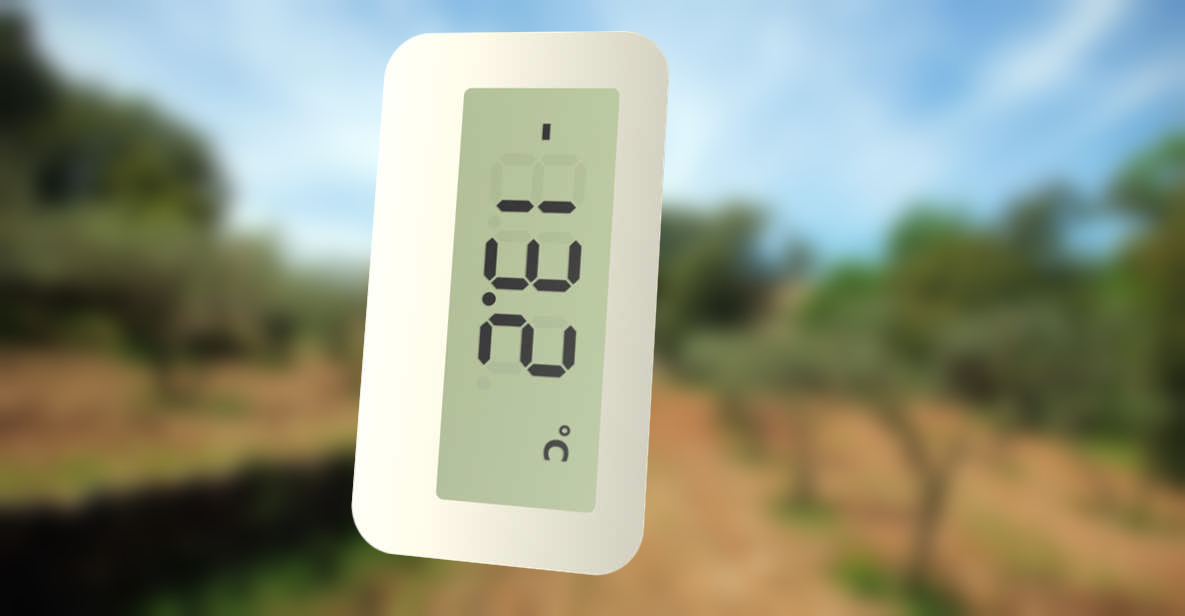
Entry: -13.2,°C
